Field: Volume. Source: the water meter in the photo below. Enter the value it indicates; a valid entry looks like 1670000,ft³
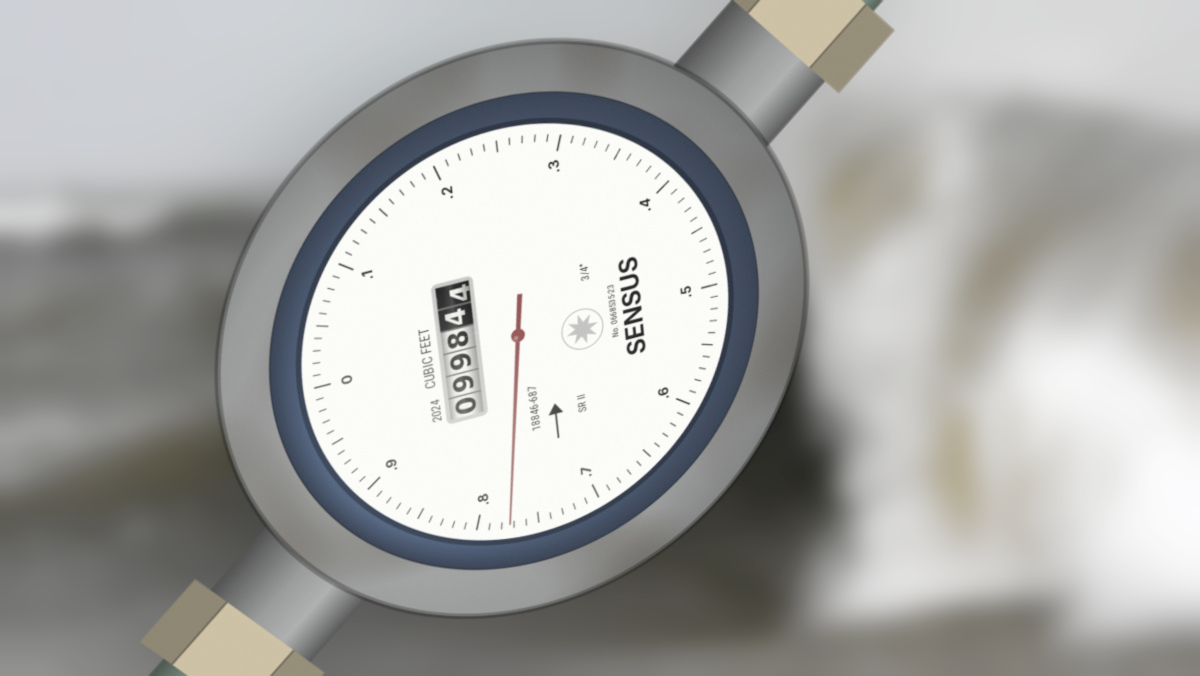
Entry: 99843.77,ft³
